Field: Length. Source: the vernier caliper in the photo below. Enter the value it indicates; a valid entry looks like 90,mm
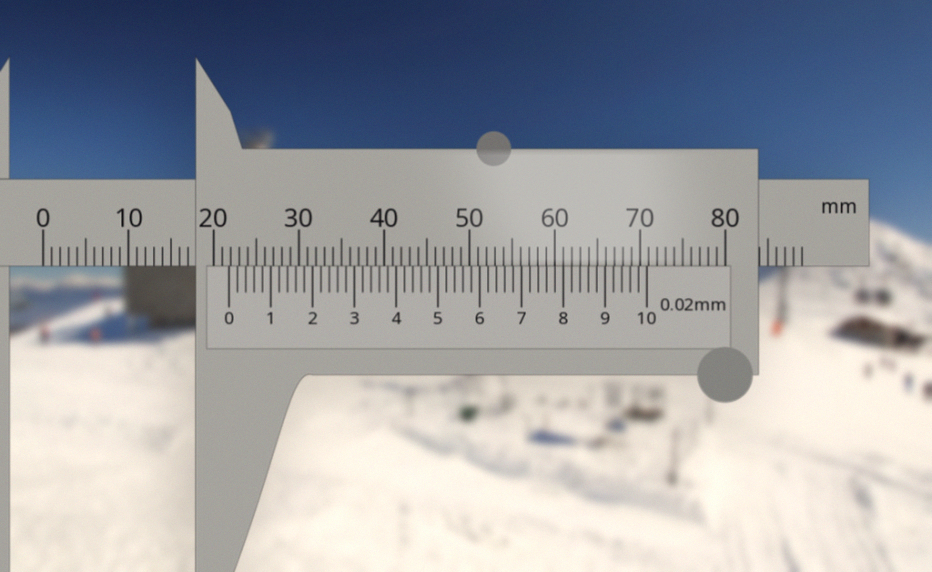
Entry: 21.8,mm
